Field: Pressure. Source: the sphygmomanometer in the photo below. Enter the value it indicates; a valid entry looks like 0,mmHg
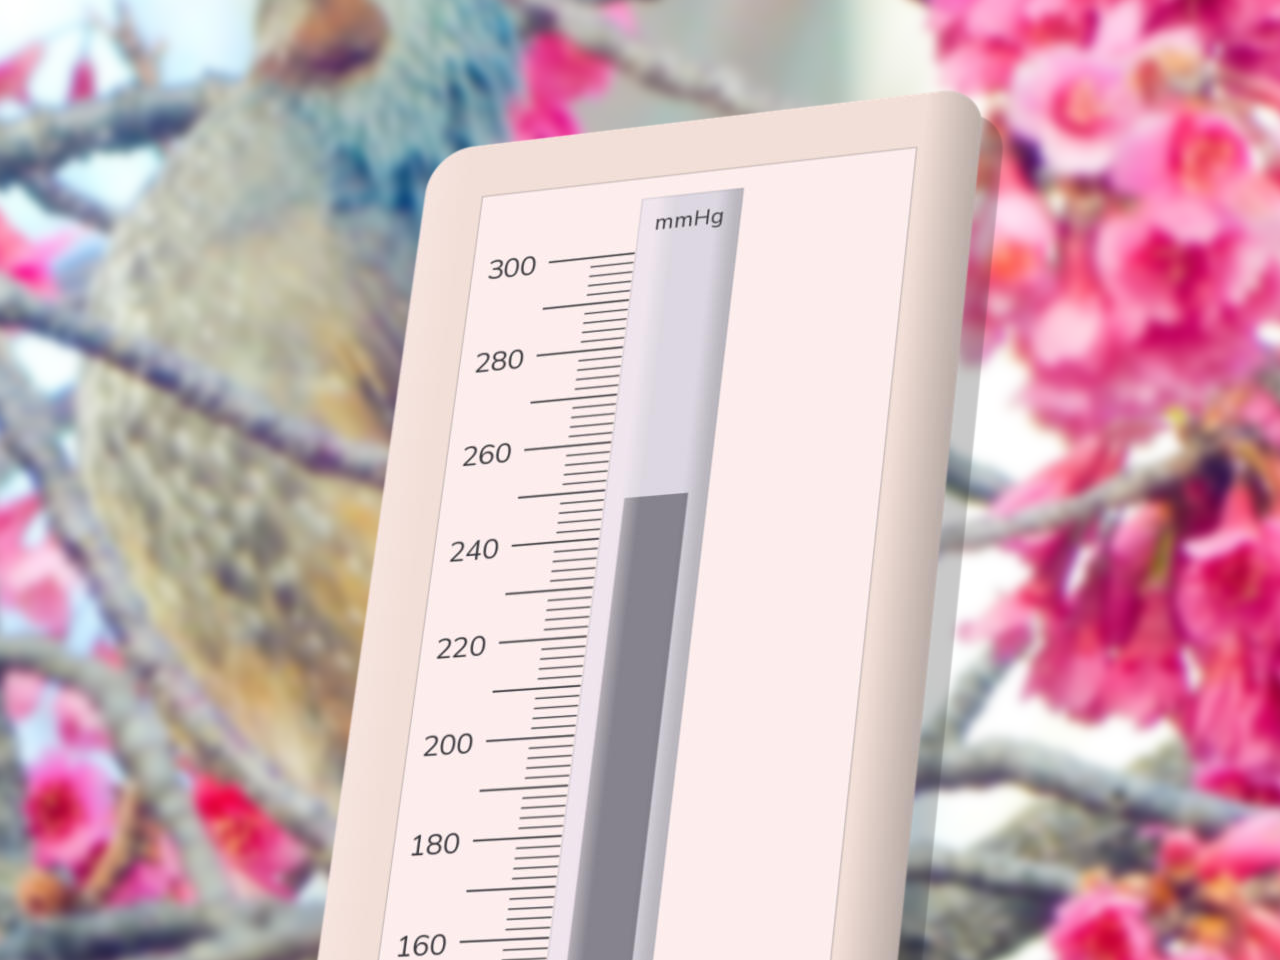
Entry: 248,mmHg
